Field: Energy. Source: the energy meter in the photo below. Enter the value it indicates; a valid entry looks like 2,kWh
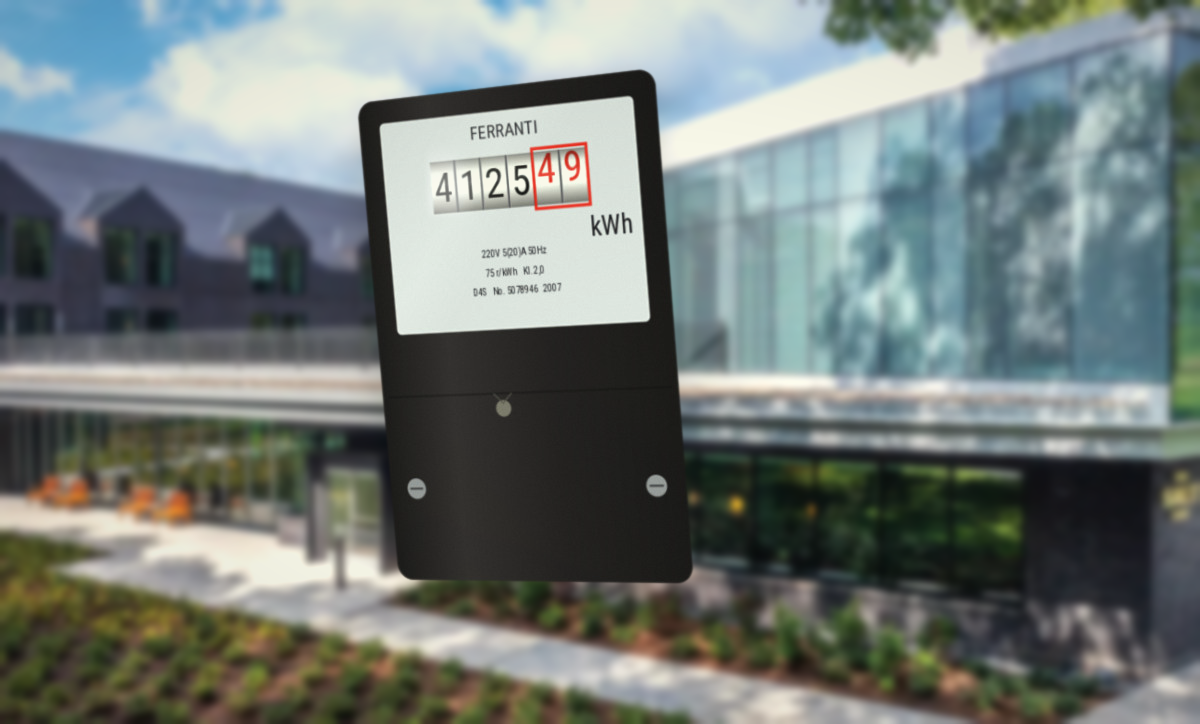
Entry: 4125.49,kWh
